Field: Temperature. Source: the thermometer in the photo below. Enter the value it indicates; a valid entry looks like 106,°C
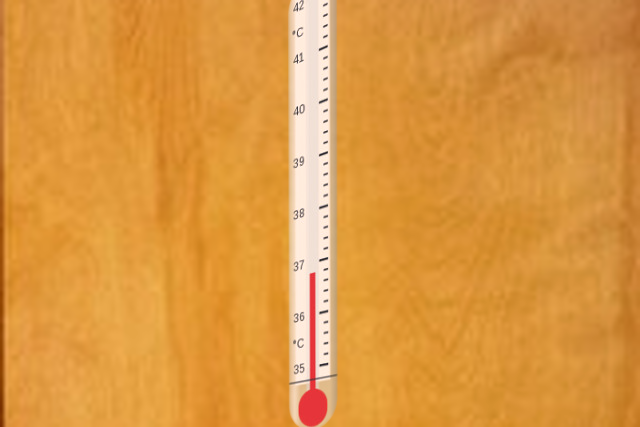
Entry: 36.8,°C
